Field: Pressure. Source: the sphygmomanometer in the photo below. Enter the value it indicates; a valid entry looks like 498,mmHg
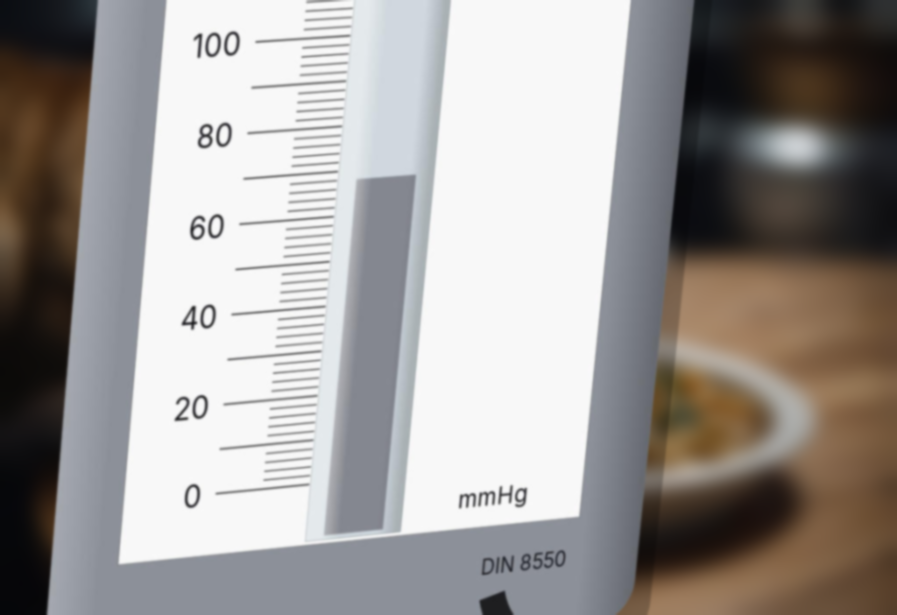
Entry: 68,mmHg
